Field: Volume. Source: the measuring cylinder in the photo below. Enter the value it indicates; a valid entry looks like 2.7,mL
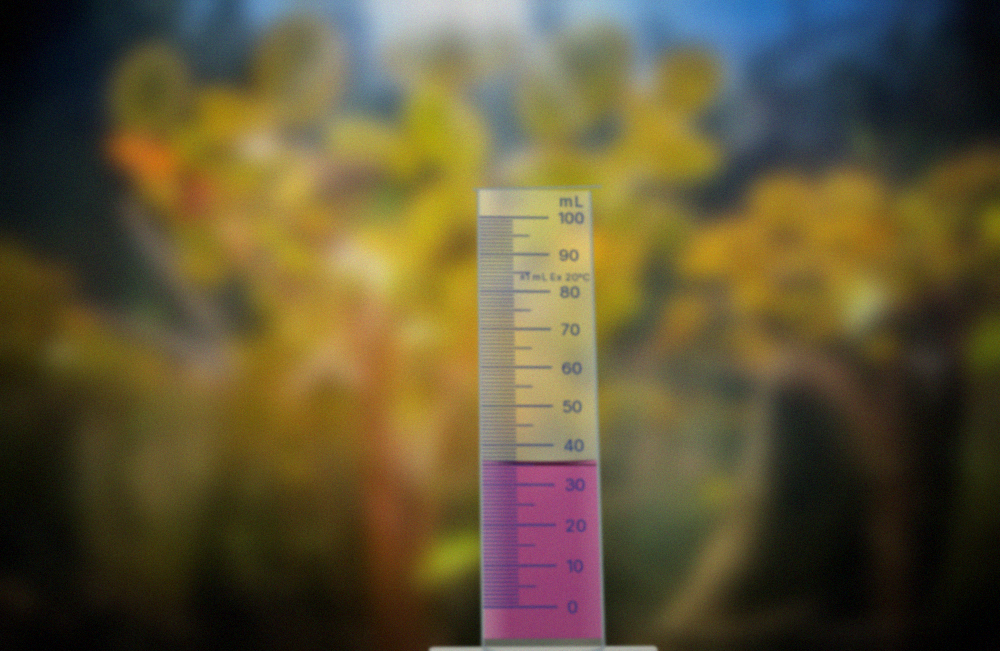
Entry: 35,mL
